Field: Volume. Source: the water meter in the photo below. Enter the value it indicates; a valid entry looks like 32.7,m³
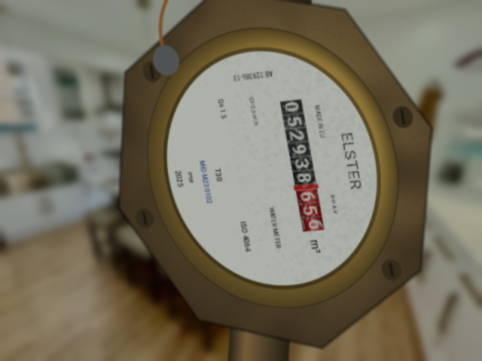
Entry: 52938.656,m³
